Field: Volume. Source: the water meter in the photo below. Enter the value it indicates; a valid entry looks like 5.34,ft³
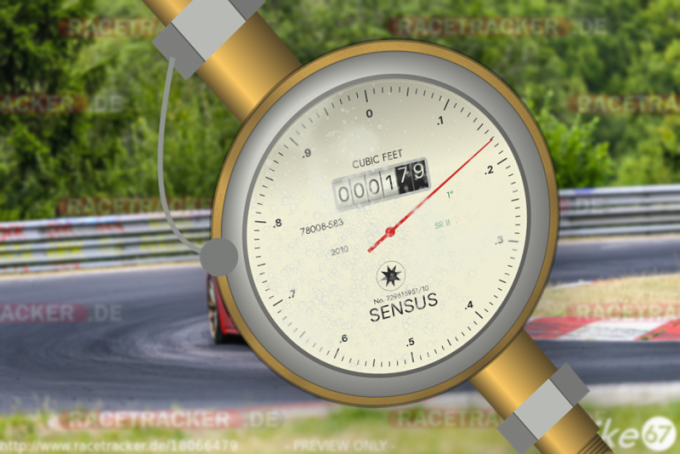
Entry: 179.17,ft³
